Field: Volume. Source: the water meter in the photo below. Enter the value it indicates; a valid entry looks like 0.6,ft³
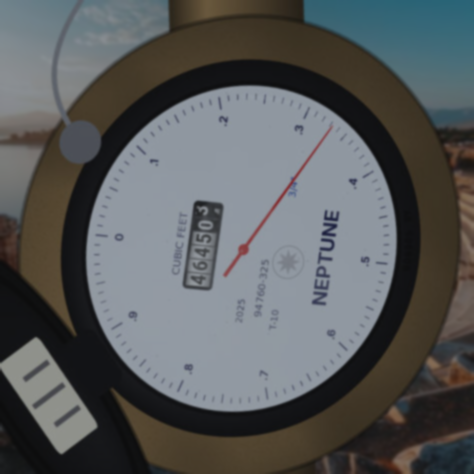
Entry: 464503.33,ft³
